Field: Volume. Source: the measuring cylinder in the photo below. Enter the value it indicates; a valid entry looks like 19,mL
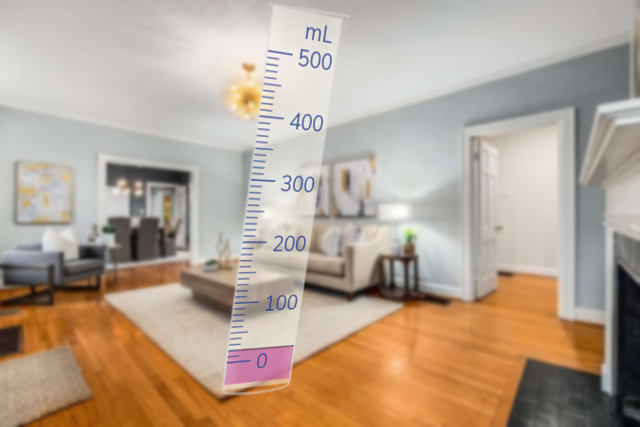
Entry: 20,mL
